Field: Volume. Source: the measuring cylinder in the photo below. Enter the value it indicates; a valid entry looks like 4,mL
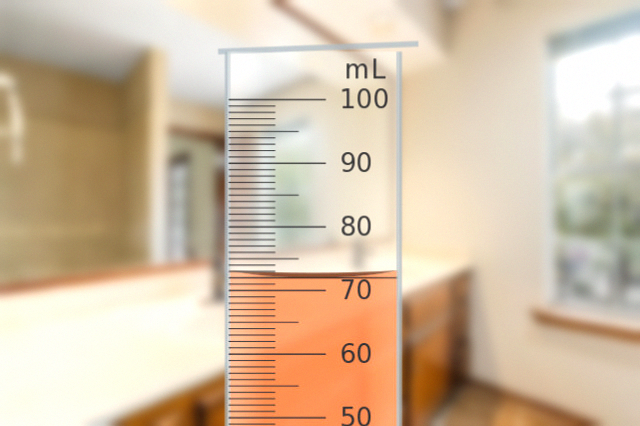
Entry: 72,mL
